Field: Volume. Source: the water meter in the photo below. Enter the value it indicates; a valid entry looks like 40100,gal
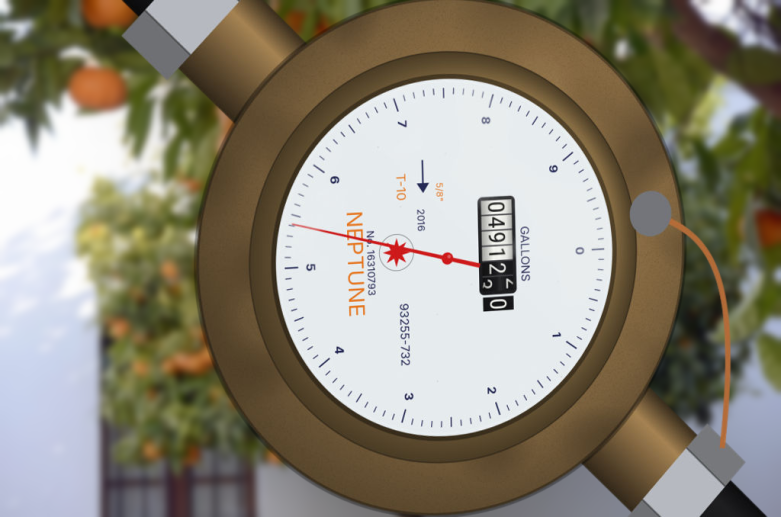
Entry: 491225.4,gal
